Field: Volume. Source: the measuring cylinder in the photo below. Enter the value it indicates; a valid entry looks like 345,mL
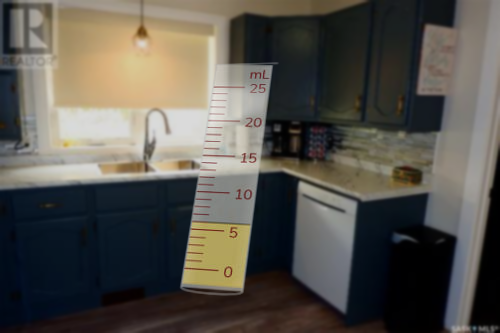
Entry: 6,mL
